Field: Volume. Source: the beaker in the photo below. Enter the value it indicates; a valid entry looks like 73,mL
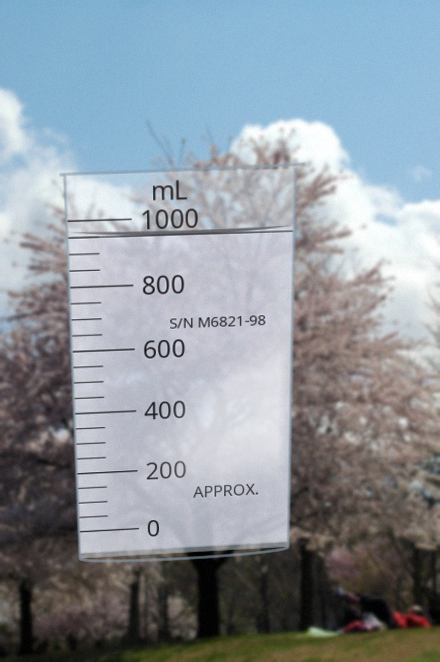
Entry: 950,mL
